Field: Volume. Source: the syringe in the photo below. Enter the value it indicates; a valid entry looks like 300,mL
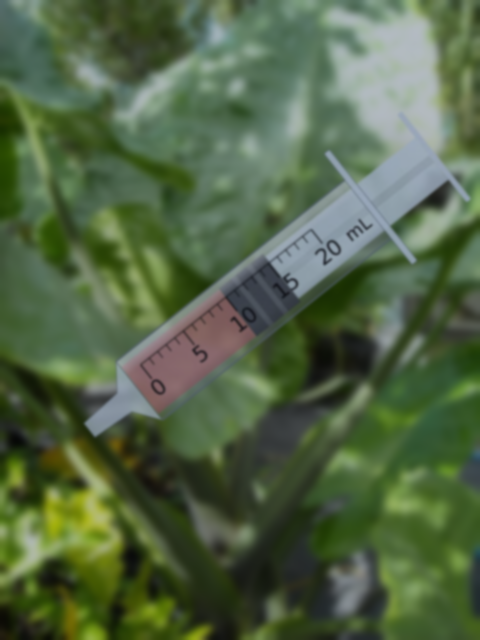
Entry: 10,mL
